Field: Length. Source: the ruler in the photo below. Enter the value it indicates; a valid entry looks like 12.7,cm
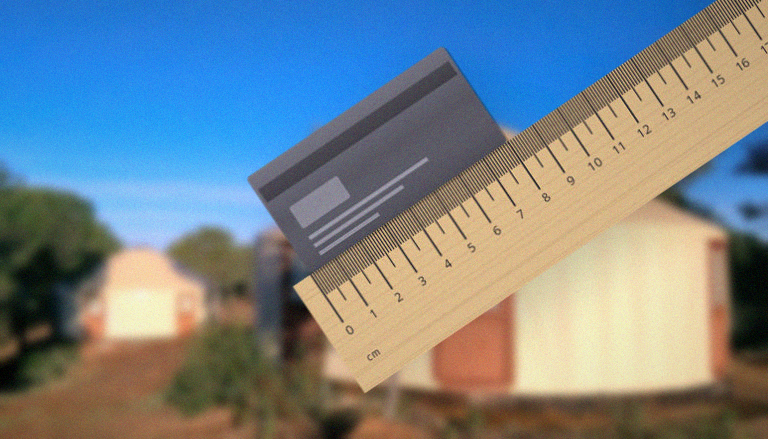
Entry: 8,cm
